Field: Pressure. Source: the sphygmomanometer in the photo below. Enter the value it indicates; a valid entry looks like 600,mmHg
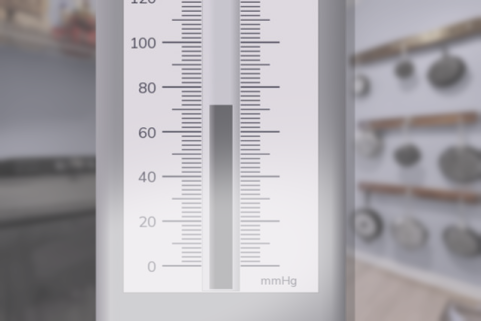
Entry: 72,mmHg
